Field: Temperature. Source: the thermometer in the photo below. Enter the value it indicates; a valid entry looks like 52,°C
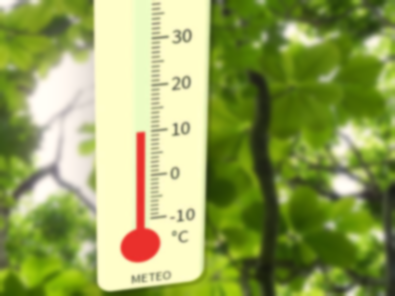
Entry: 10,°C
